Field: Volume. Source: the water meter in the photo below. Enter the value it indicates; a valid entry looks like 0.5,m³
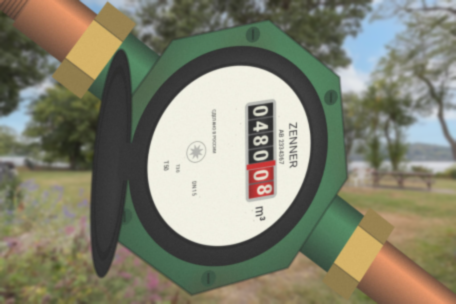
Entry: 480.08,m³
